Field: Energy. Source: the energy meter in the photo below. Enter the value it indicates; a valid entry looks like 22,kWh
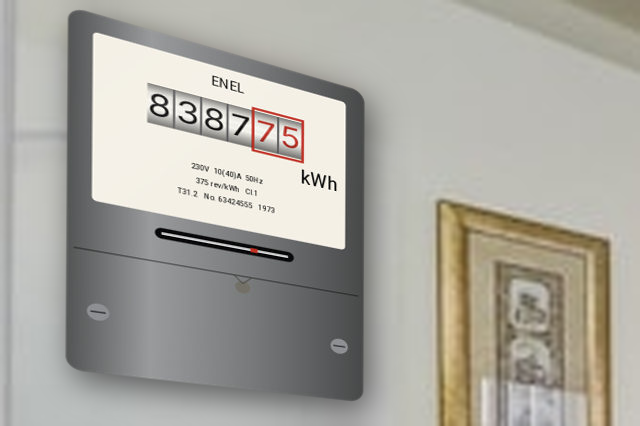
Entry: 8387.75,kWh
